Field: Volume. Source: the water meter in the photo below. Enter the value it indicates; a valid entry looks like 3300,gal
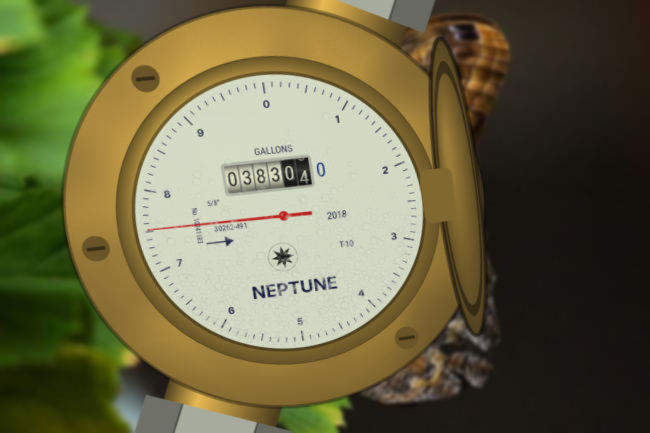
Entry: 383037.5,gal
